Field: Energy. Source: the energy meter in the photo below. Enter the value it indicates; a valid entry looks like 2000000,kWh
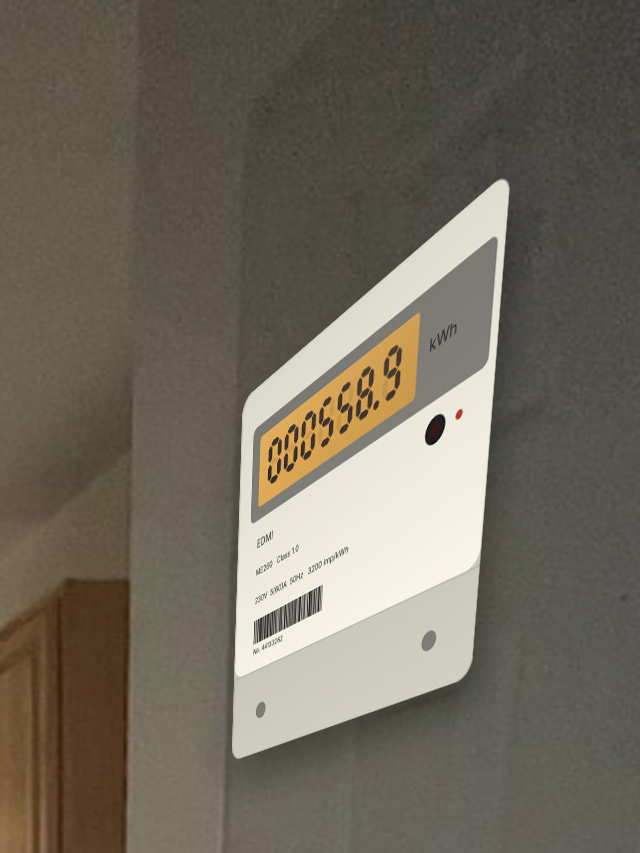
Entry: 558.9,kWh
